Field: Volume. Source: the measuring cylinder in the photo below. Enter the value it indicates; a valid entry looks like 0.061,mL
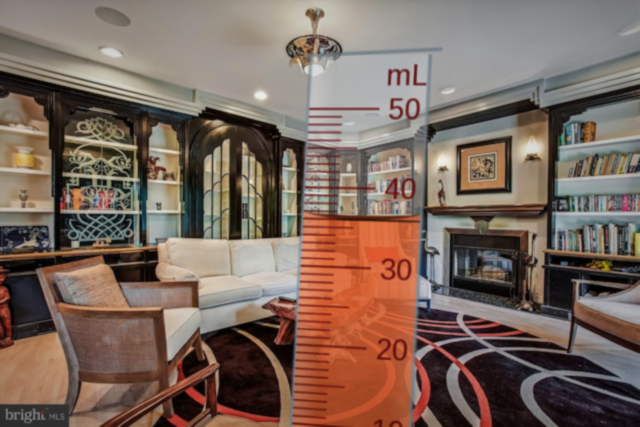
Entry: 36,mL
